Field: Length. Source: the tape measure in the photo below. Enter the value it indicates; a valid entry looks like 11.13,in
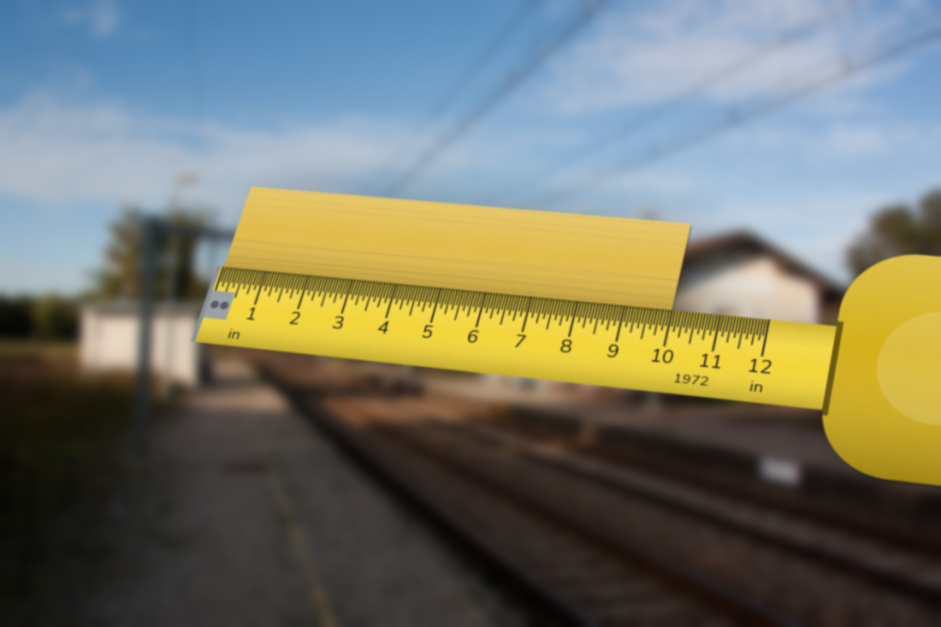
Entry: 10,in
